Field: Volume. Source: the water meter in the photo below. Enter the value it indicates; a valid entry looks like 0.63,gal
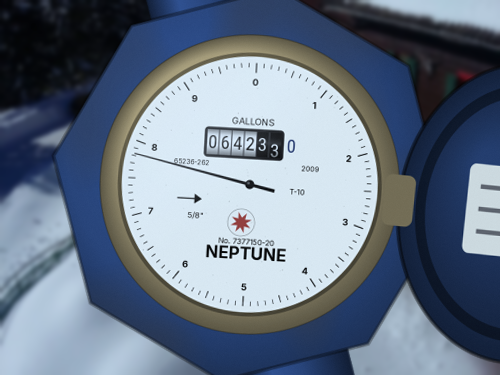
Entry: 642327.8,gal
